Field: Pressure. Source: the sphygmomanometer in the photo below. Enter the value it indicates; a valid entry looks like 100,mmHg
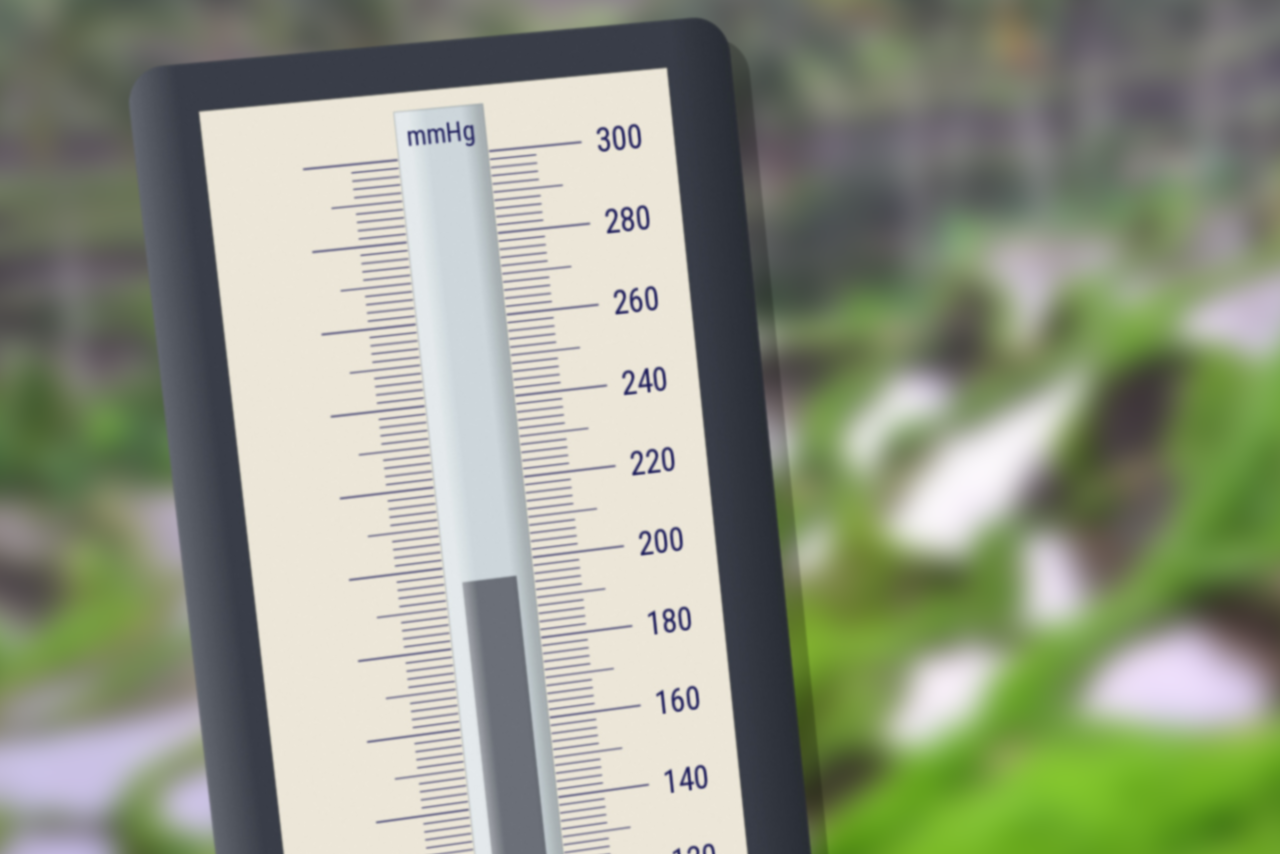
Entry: 196,mmHg
